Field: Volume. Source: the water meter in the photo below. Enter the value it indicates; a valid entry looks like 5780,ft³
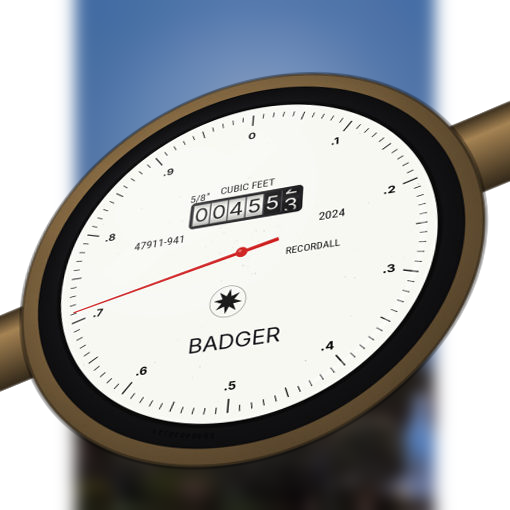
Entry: 4552.71,ft³
